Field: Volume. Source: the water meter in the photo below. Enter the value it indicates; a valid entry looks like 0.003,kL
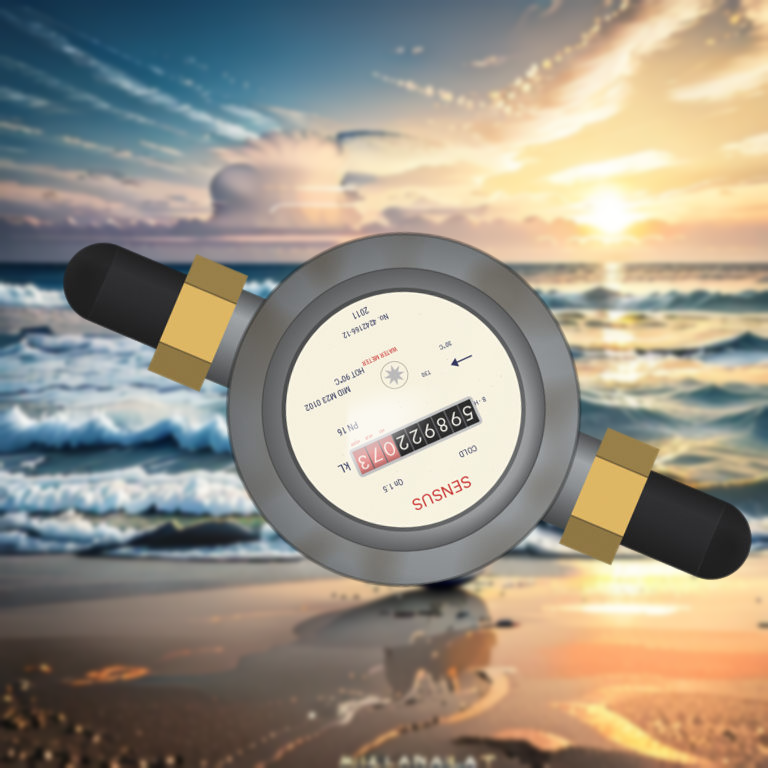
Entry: 598922.073,kL
